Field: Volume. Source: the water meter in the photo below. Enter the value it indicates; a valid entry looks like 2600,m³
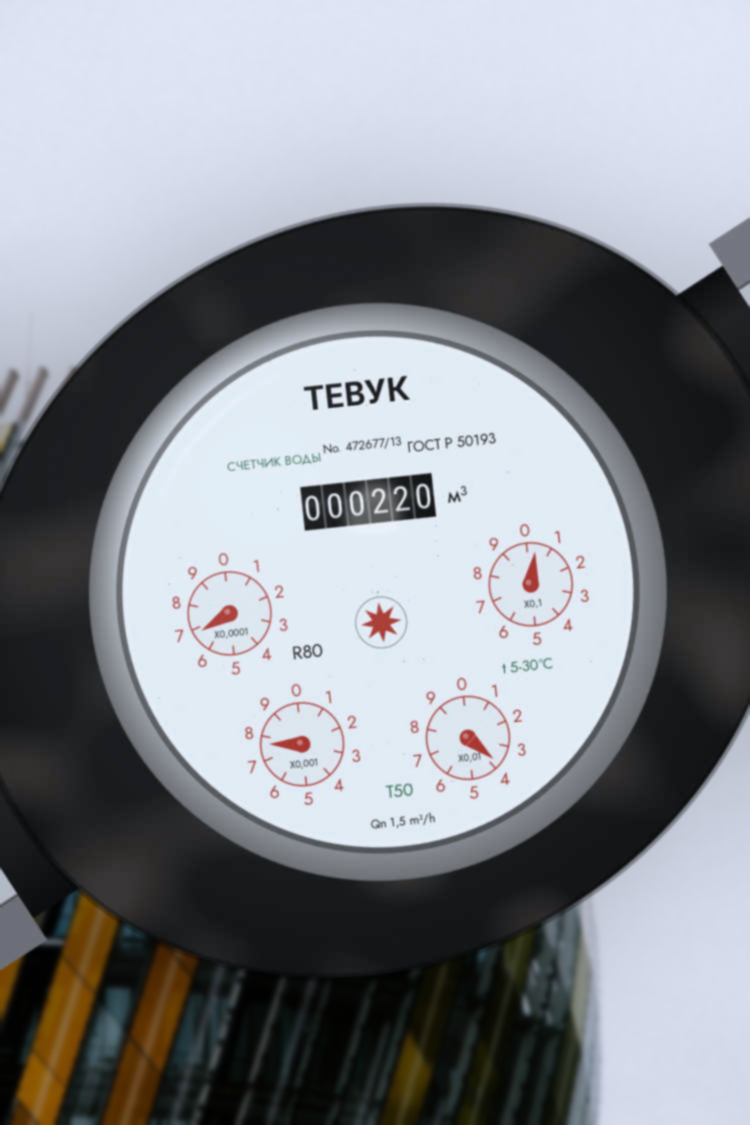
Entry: 220.0376,m³
